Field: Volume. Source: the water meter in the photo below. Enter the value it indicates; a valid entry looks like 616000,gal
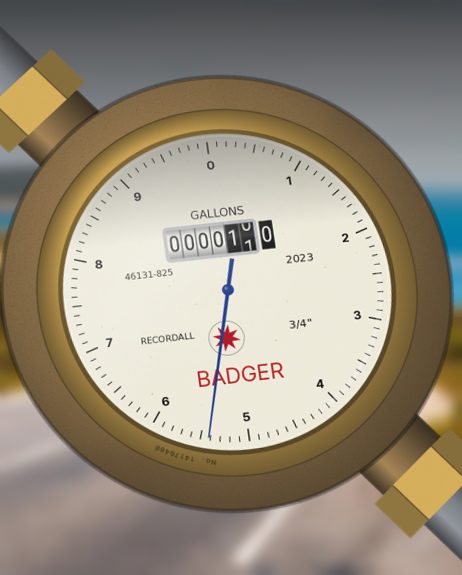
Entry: 105.4,gal
